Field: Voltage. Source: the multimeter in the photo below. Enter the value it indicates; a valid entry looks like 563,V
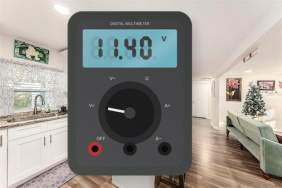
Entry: 11.40,V
